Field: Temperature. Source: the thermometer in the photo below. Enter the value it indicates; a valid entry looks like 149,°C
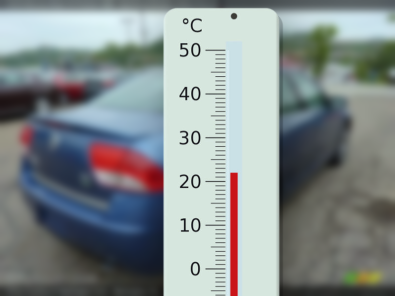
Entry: 22,°C
